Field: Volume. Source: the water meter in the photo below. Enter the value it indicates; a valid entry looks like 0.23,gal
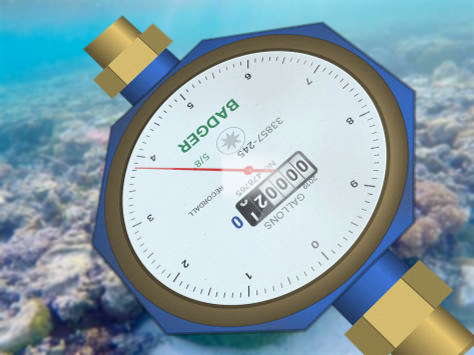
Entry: 213.8,gal
